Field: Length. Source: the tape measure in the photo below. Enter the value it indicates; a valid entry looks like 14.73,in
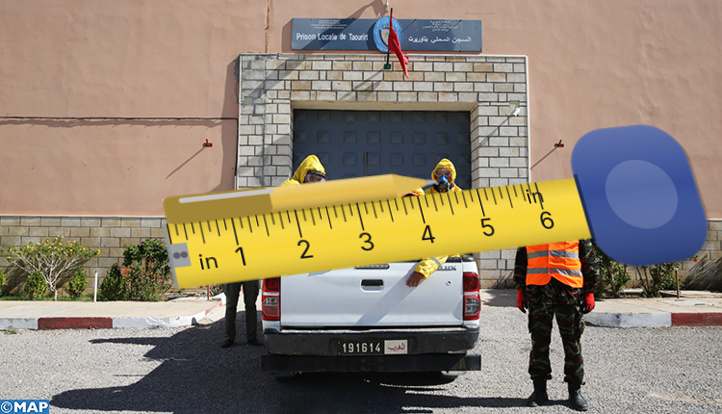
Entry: 4.375,in
